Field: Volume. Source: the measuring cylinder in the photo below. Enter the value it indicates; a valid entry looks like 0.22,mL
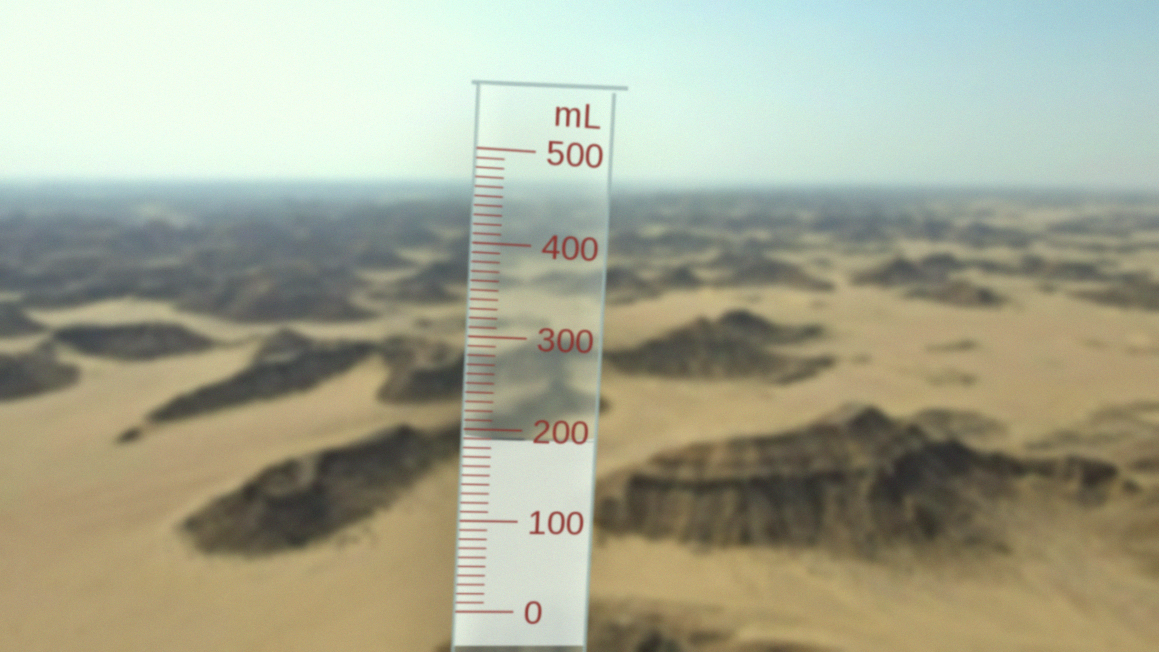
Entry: 190,mL
